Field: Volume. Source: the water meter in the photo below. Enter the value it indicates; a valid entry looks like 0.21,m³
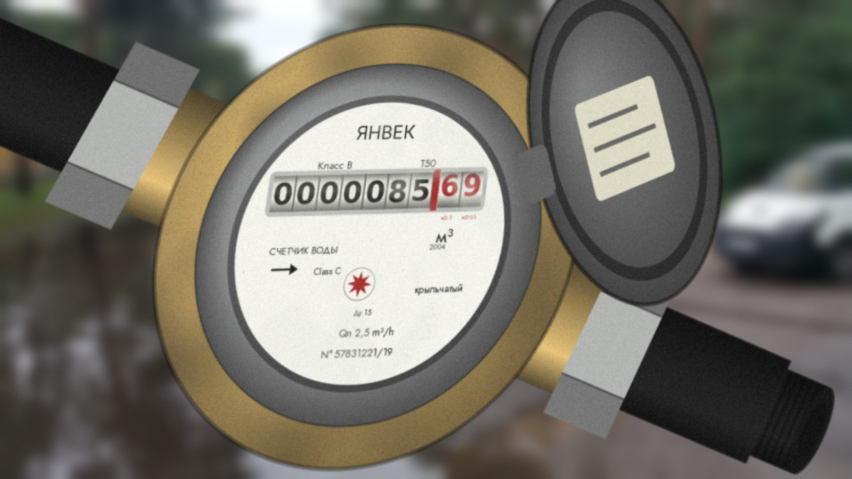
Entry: 85.69,m³
